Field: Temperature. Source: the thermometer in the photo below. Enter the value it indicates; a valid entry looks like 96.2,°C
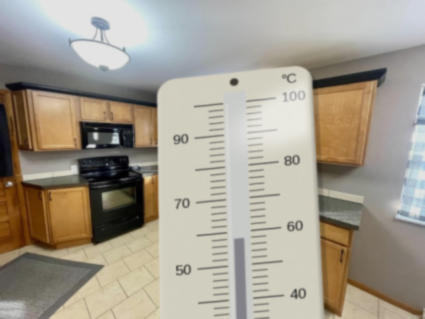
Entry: 58,°C
